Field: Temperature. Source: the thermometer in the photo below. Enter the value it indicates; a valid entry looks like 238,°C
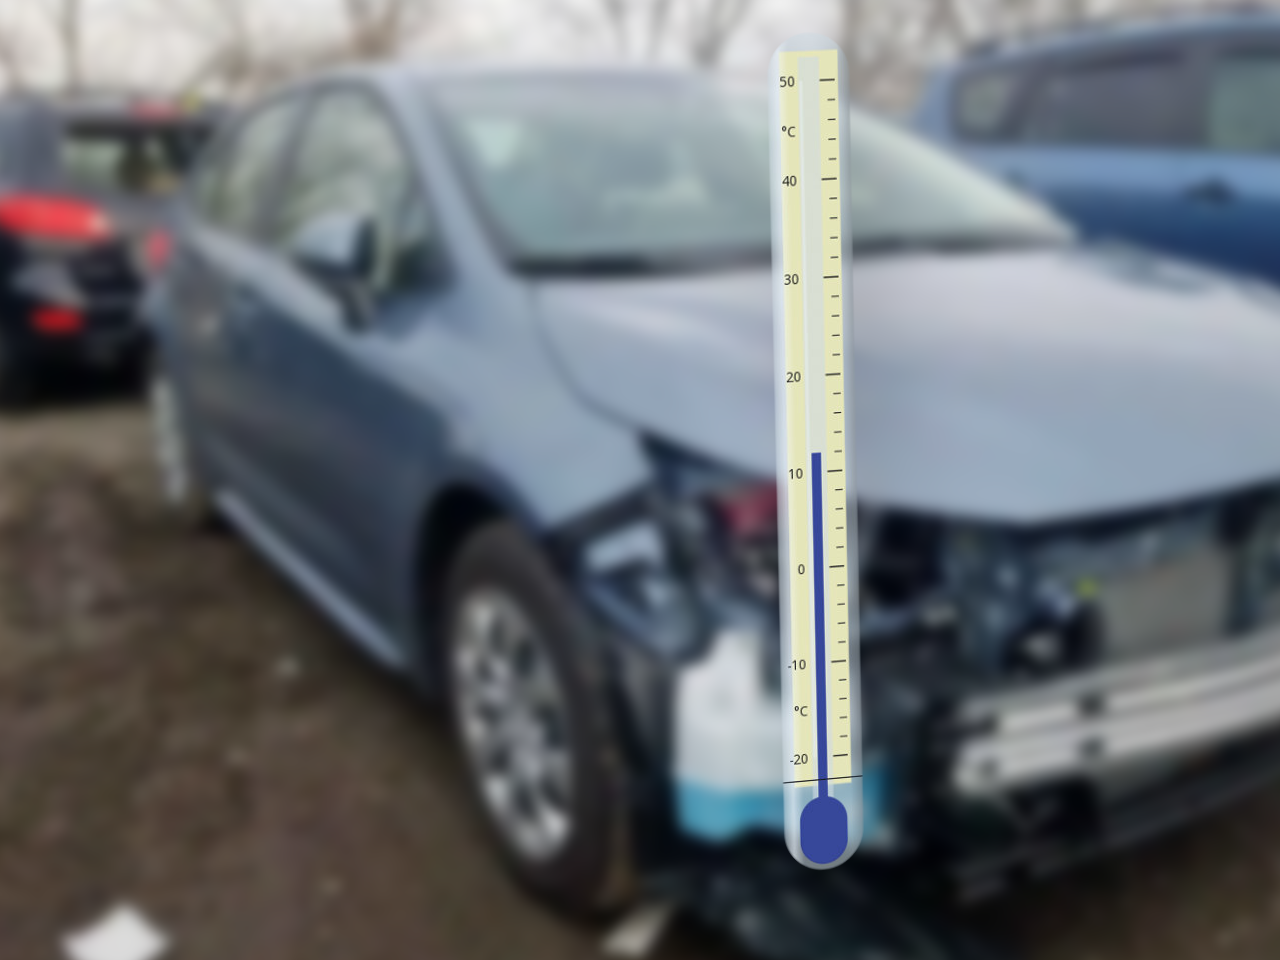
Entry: 12,°C
